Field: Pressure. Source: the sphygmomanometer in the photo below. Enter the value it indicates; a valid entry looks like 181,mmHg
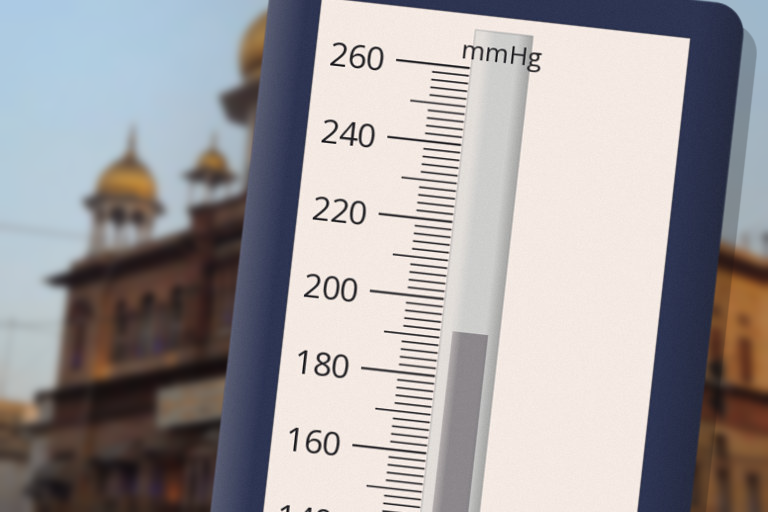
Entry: 192,mmHg
